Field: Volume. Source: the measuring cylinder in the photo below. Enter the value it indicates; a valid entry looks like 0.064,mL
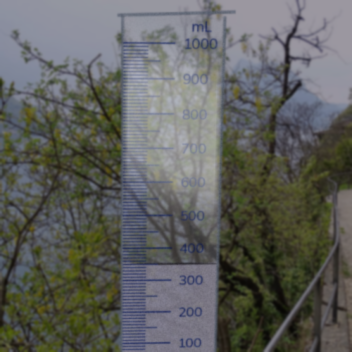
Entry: 350,mL
